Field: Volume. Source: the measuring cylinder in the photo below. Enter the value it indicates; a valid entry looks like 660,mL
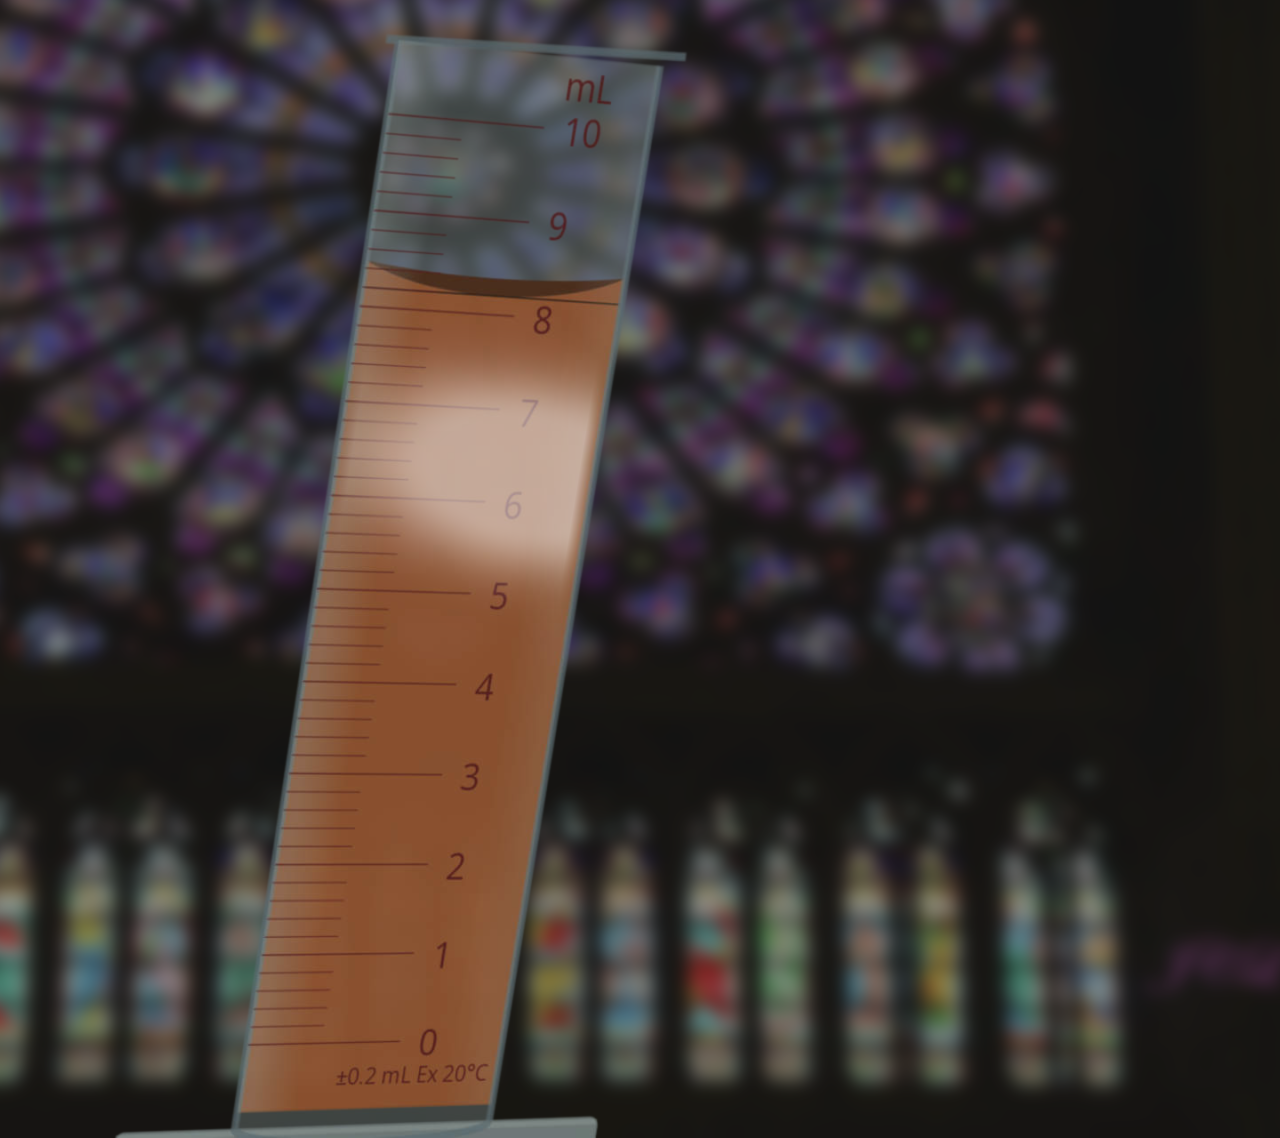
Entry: 8.2,mL
